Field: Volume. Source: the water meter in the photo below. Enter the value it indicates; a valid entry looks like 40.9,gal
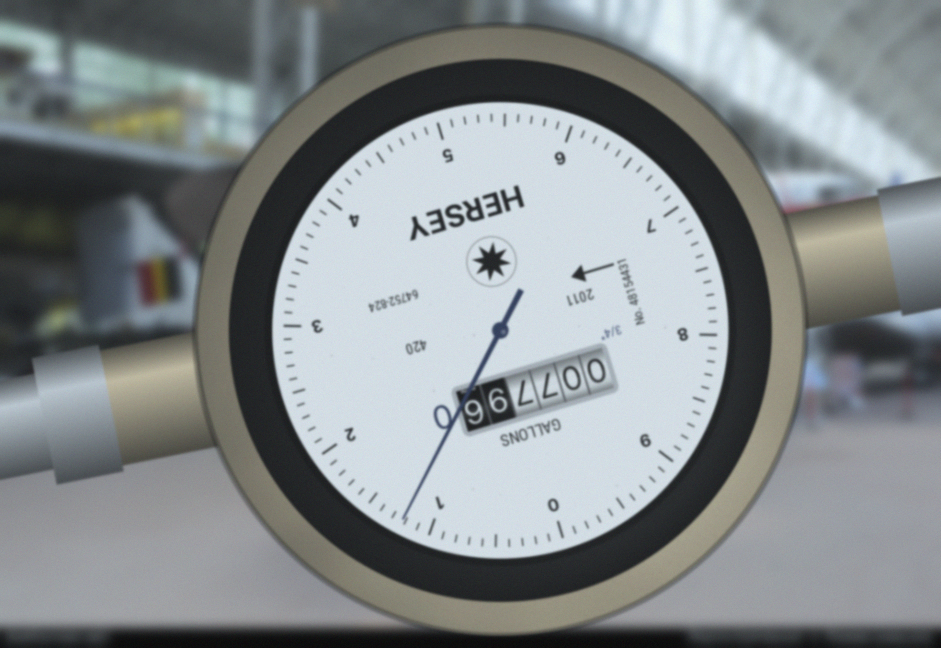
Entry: 77961.2,gal
